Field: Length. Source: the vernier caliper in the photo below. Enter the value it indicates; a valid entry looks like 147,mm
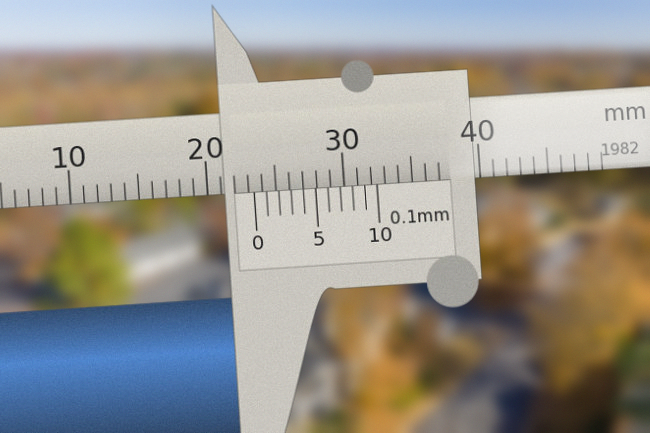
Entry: 23.4,mm
